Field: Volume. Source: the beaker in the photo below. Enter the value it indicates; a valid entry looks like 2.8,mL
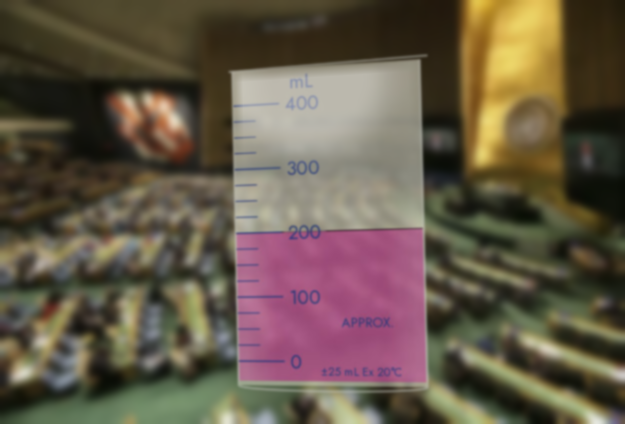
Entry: 200,mL
